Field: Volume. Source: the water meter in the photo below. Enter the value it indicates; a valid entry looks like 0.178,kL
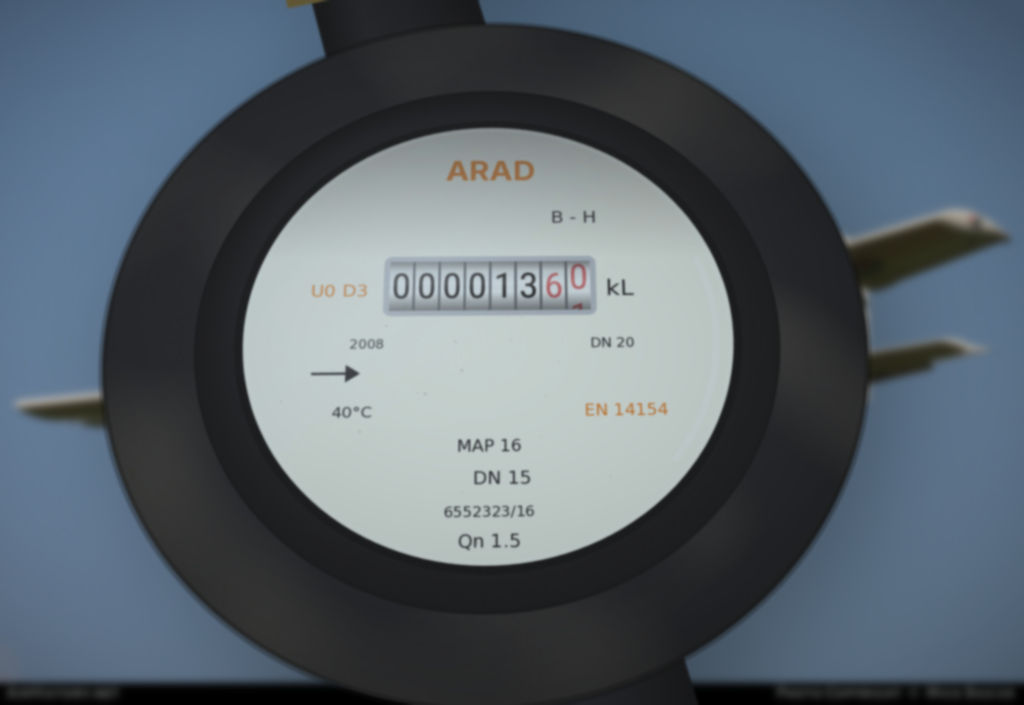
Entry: 13.60,kL
